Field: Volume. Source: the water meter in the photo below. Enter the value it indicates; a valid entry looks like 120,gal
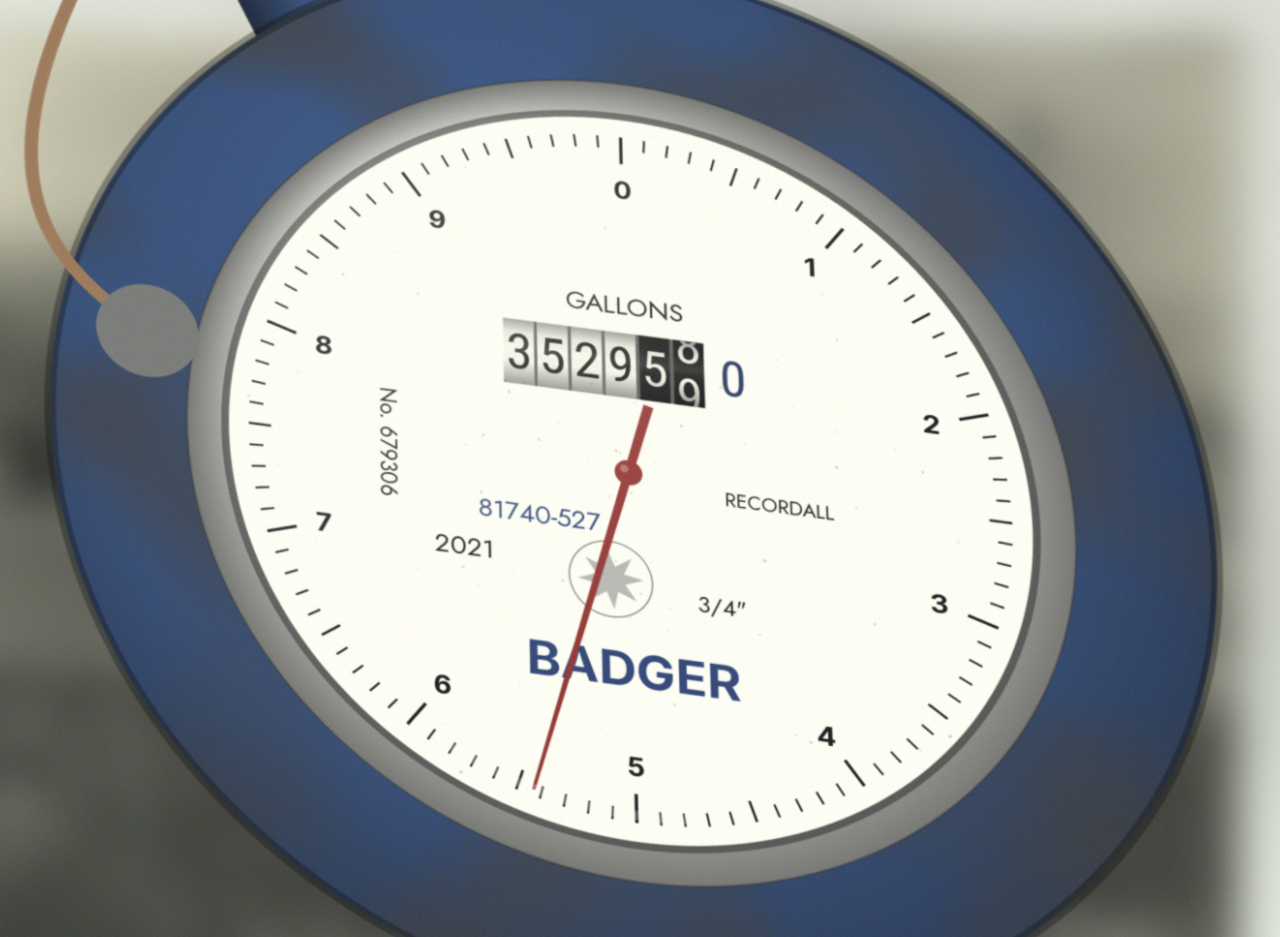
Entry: 3529585.4,gal
